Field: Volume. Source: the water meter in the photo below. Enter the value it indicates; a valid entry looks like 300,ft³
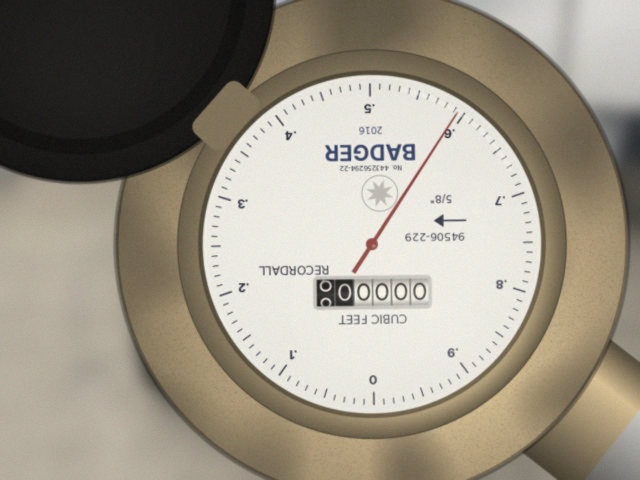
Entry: 8.59,ft³
